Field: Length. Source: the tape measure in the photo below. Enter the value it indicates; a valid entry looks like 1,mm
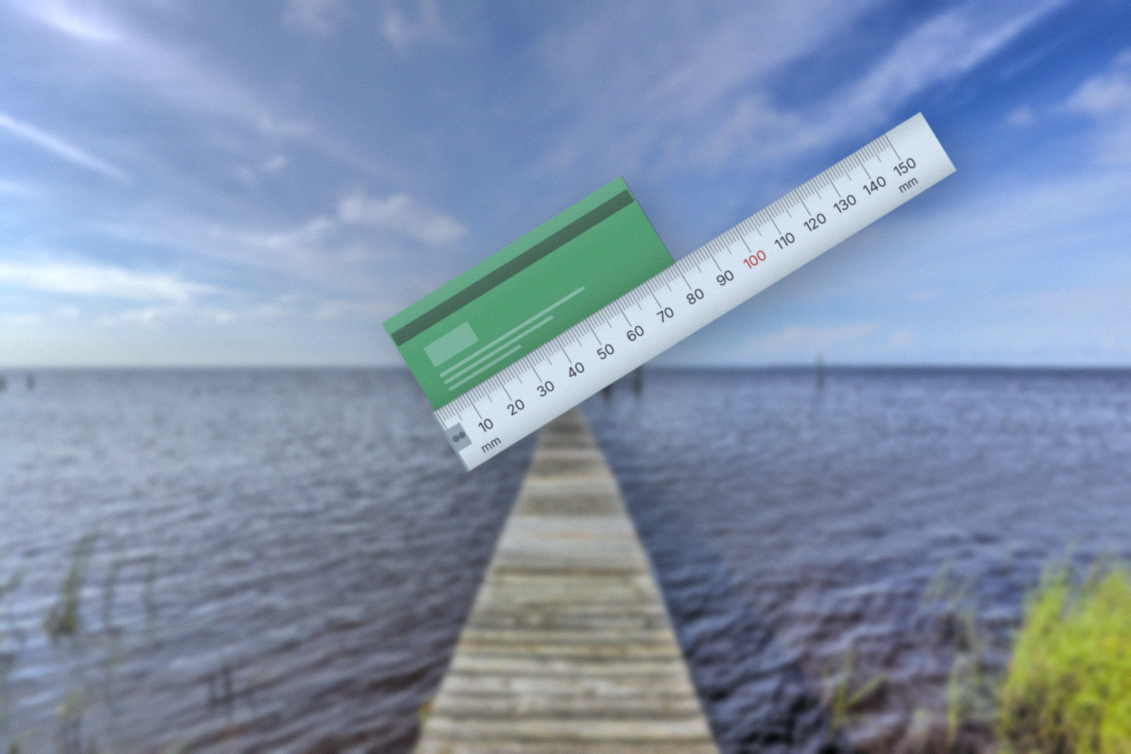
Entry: 80,mm
